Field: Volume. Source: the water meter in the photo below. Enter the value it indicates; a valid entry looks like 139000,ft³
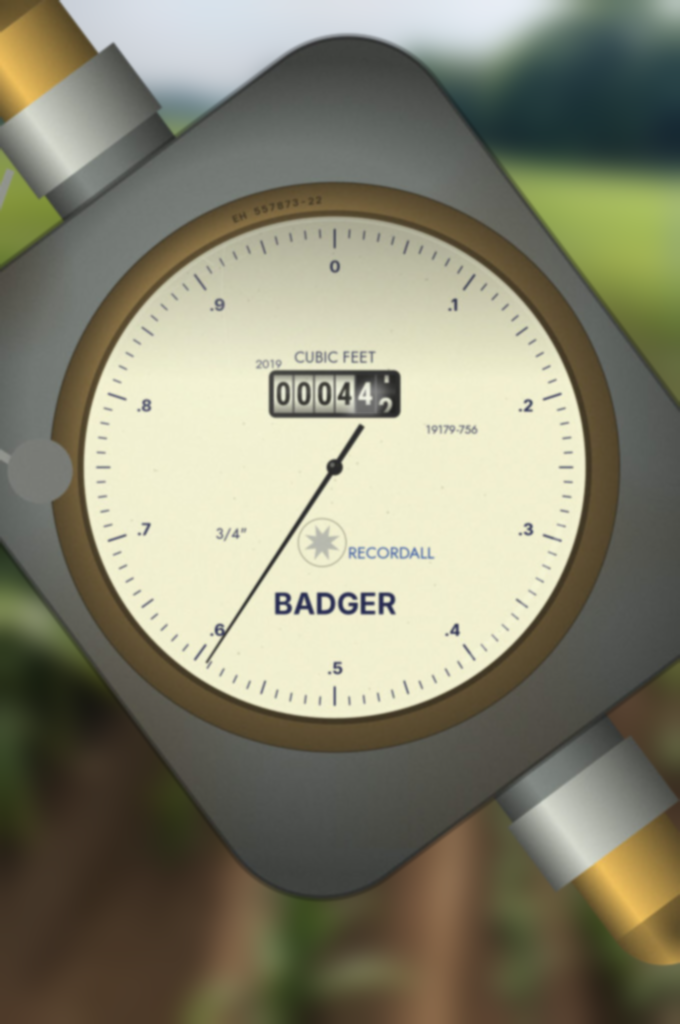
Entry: 441.59,ft³
